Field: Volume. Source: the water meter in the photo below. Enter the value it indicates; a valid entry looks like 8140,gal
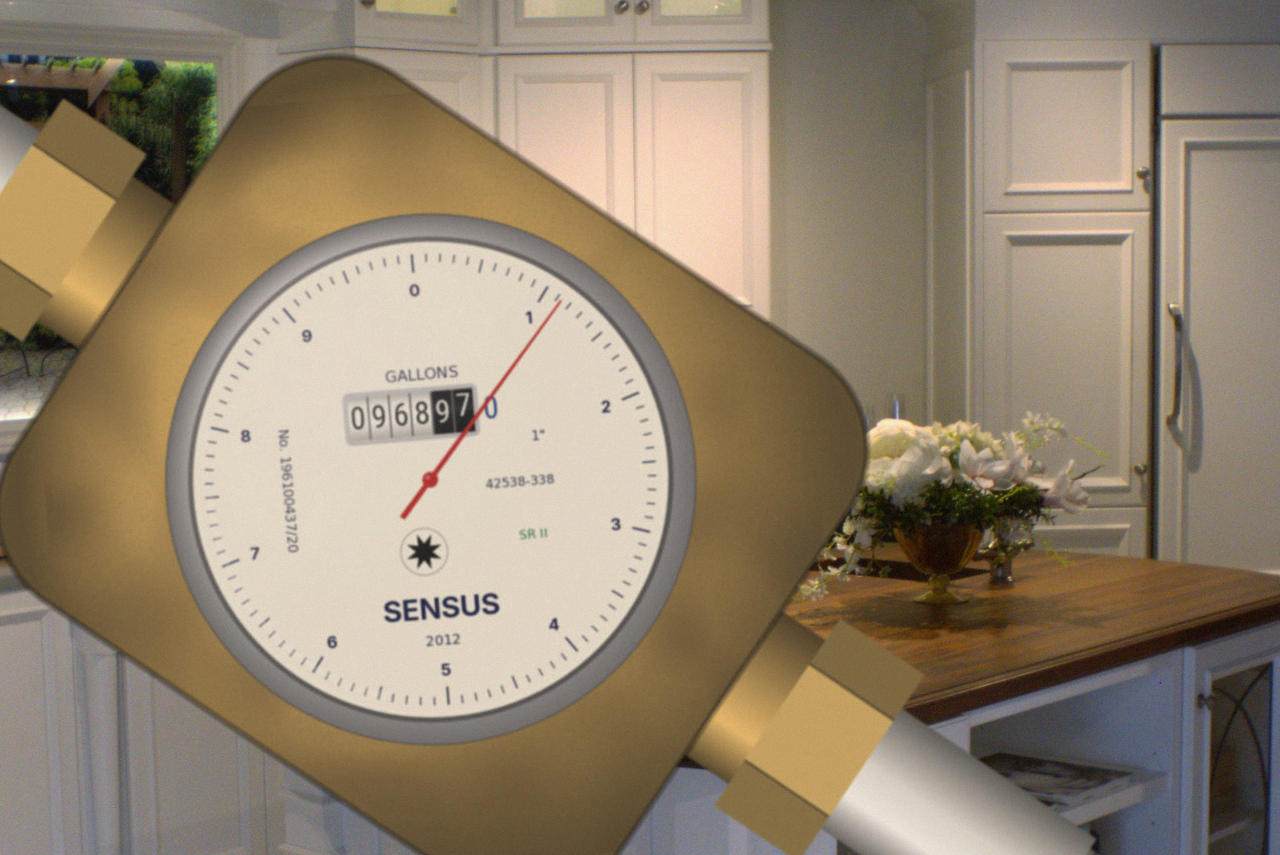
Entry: 968971.1,gal
